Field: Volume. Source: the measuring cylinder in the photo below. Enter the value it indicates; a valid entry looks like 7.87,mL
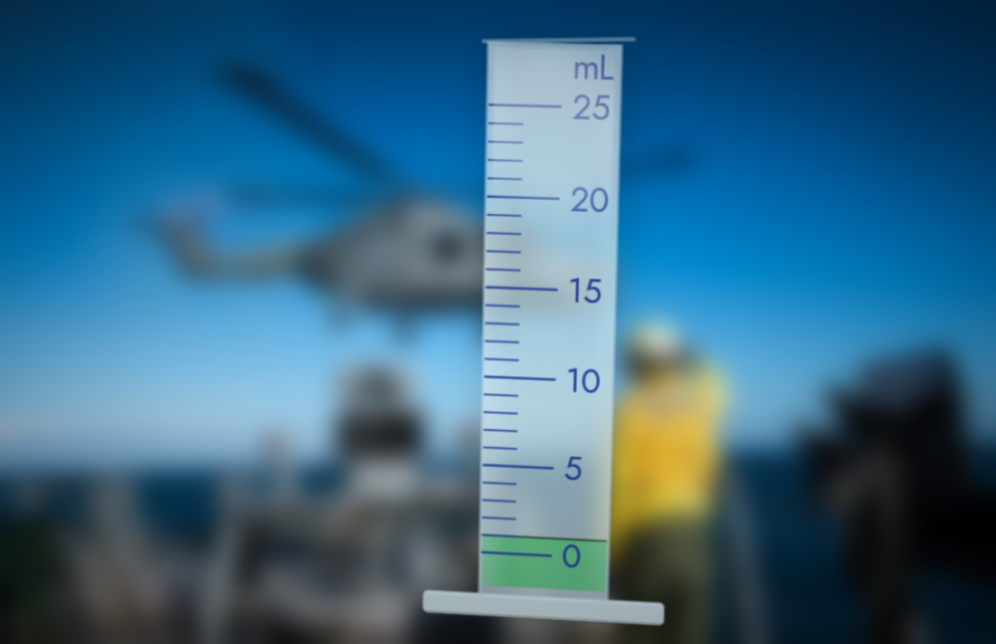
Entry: 1,mL
